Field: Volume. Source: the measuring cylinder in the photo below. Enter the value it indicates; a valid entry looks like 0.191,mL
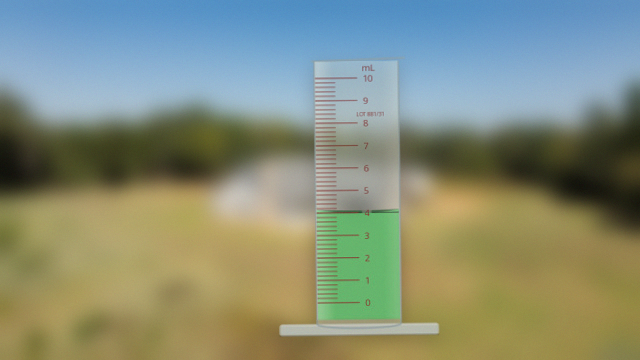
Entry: 4,mL
